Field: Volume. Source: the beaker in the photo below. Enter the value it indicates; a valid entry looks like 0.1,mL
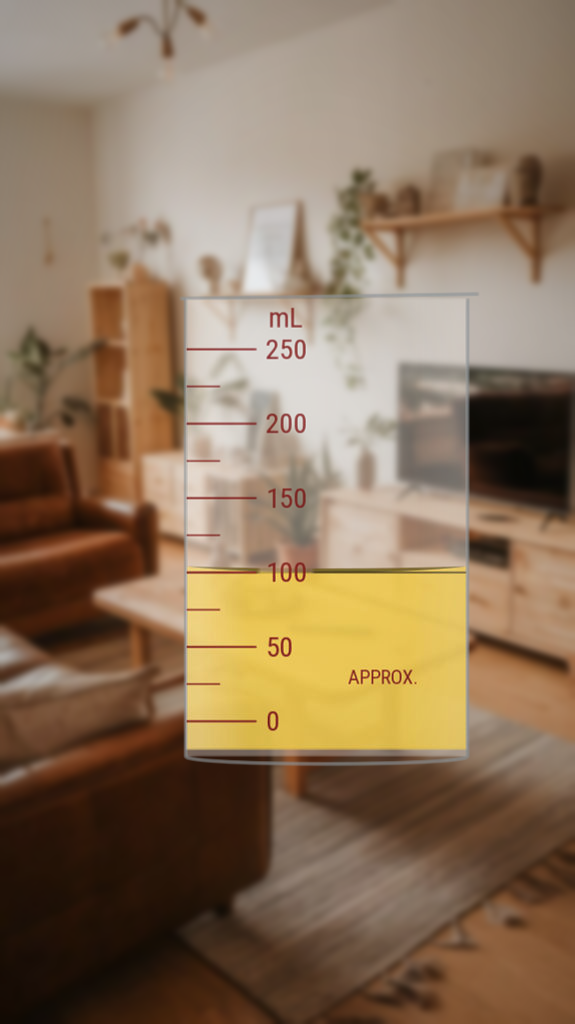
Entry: 100,mL
